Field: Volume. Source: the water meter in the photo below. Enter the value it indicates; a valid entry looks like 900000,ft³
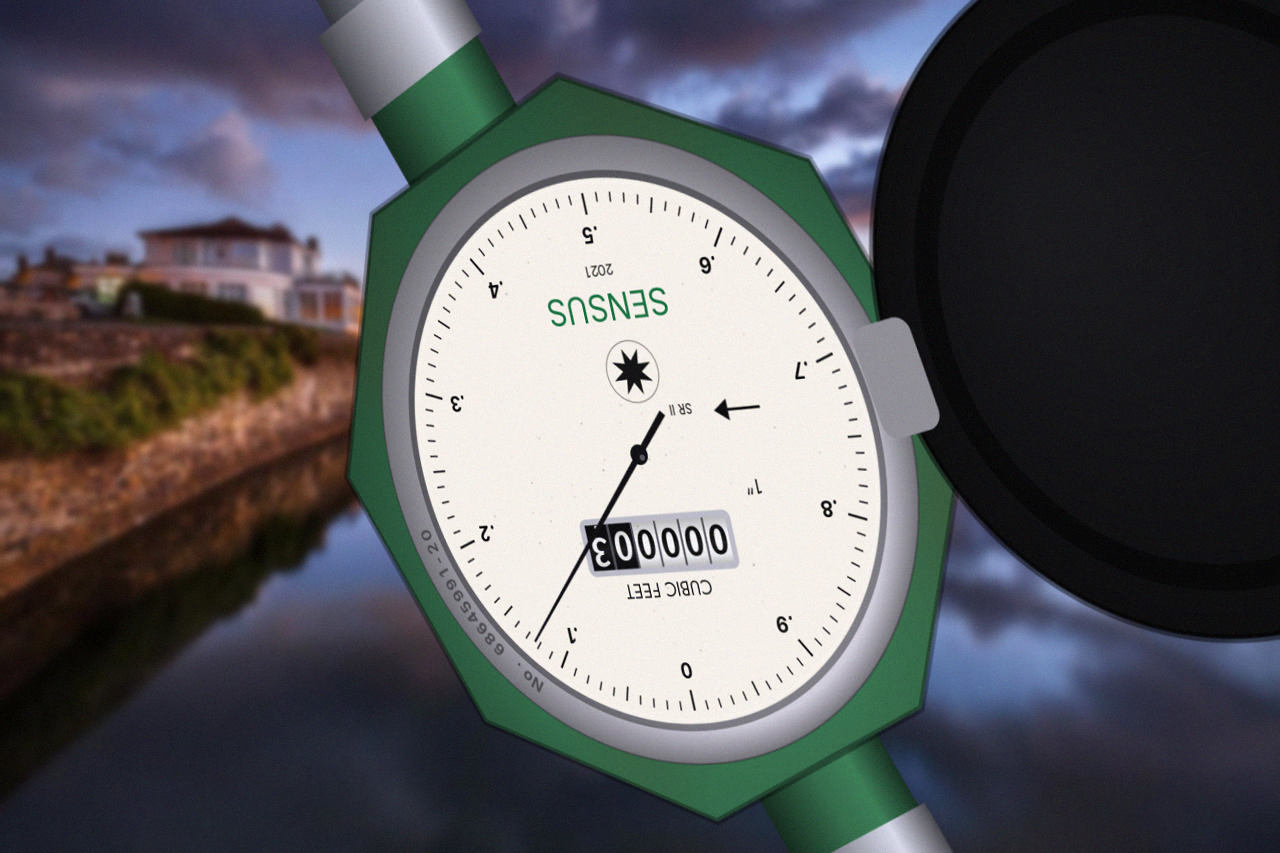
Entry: 3.12,ft³
